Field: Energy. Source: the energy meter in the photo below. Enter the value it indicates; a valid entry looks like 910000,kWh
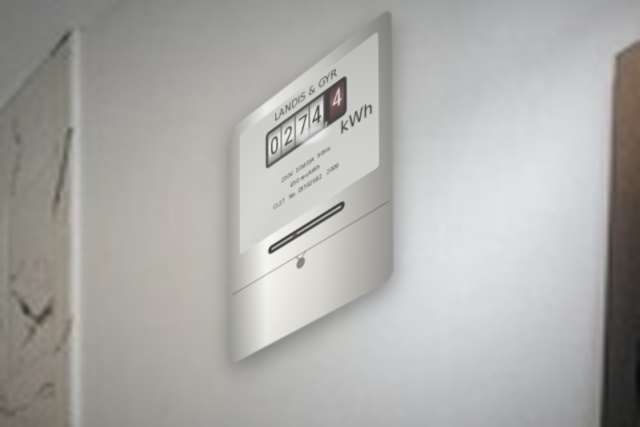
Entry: 274.4,kWh
